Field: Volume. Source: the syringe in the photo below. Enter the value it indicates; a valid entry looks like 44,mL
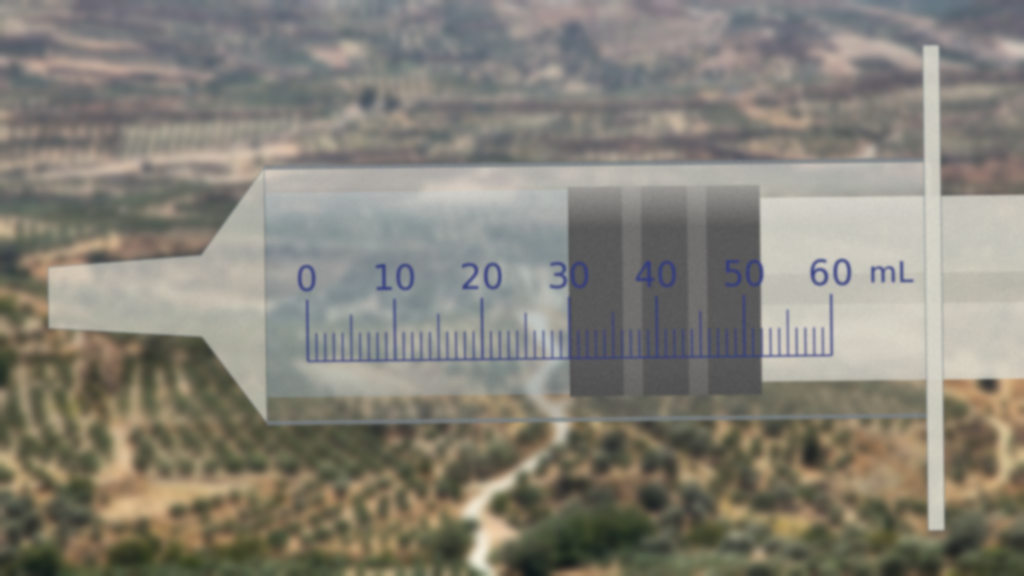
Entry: 30,mL
